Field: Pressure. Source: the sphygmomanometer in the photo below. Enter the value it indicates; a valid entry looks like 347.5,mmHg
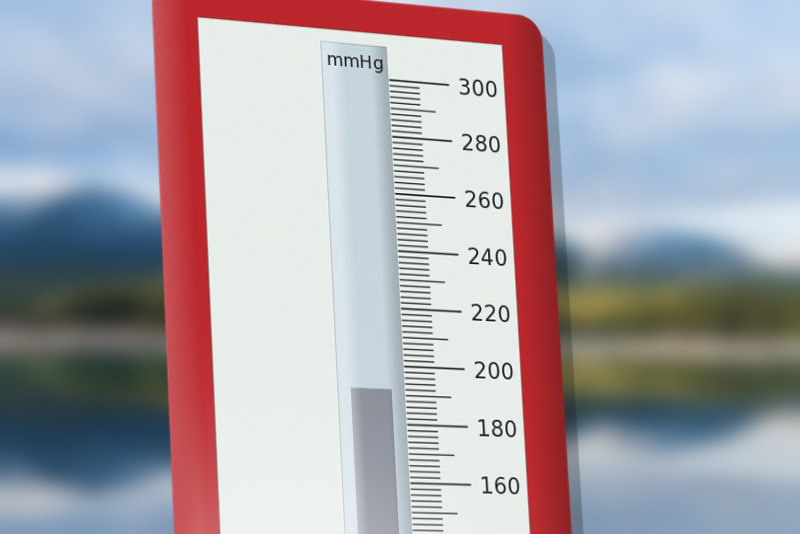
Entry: 192,mmHg
